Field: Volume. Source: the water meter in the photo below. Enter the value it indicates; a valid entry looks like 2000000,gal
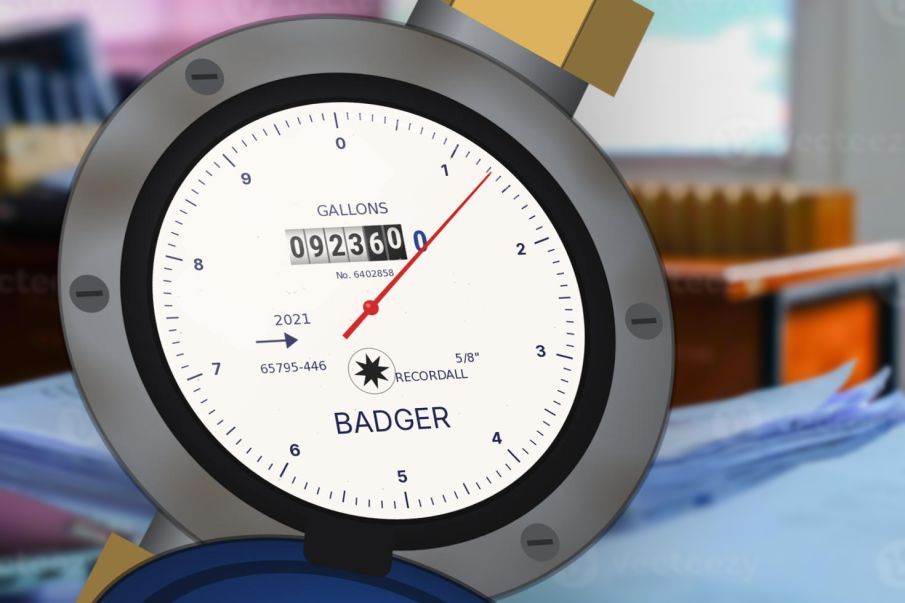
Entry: 923601.3,gal
